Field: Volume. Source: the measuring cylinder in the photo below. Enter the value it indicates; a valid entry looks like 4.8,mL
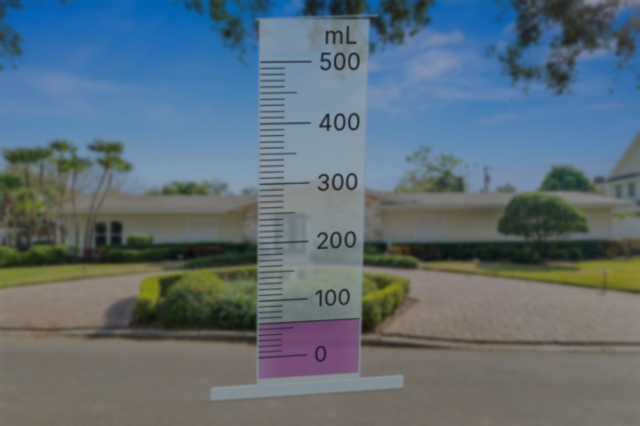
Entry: 60,mL
